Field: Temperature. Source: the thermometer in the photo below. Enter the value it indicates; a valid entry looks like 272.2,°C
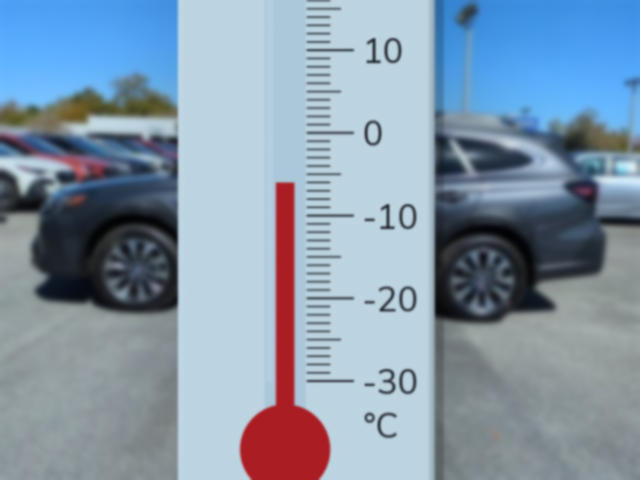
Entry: -6,°C
